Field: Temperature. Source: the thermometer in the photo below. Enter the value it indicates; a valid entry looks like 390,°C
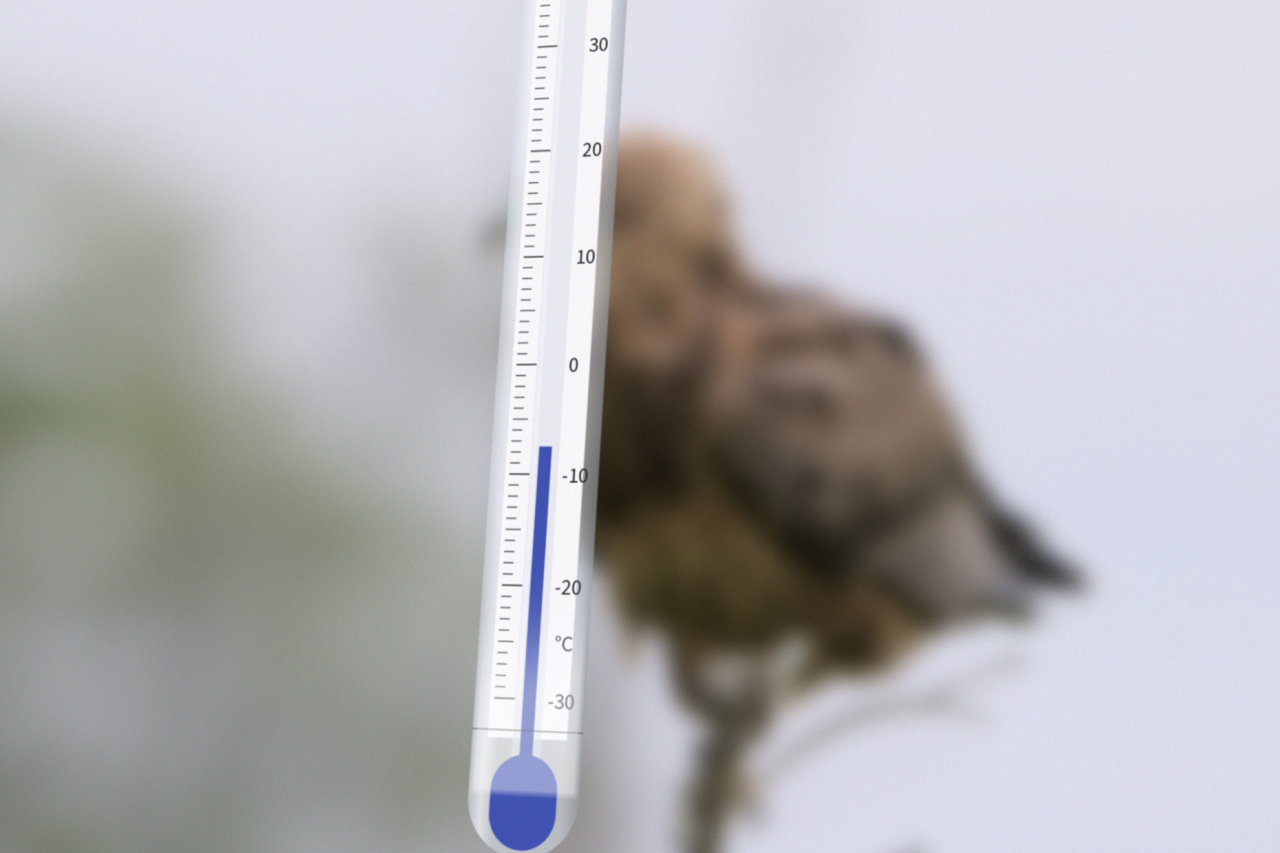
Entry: -7.5,°C
